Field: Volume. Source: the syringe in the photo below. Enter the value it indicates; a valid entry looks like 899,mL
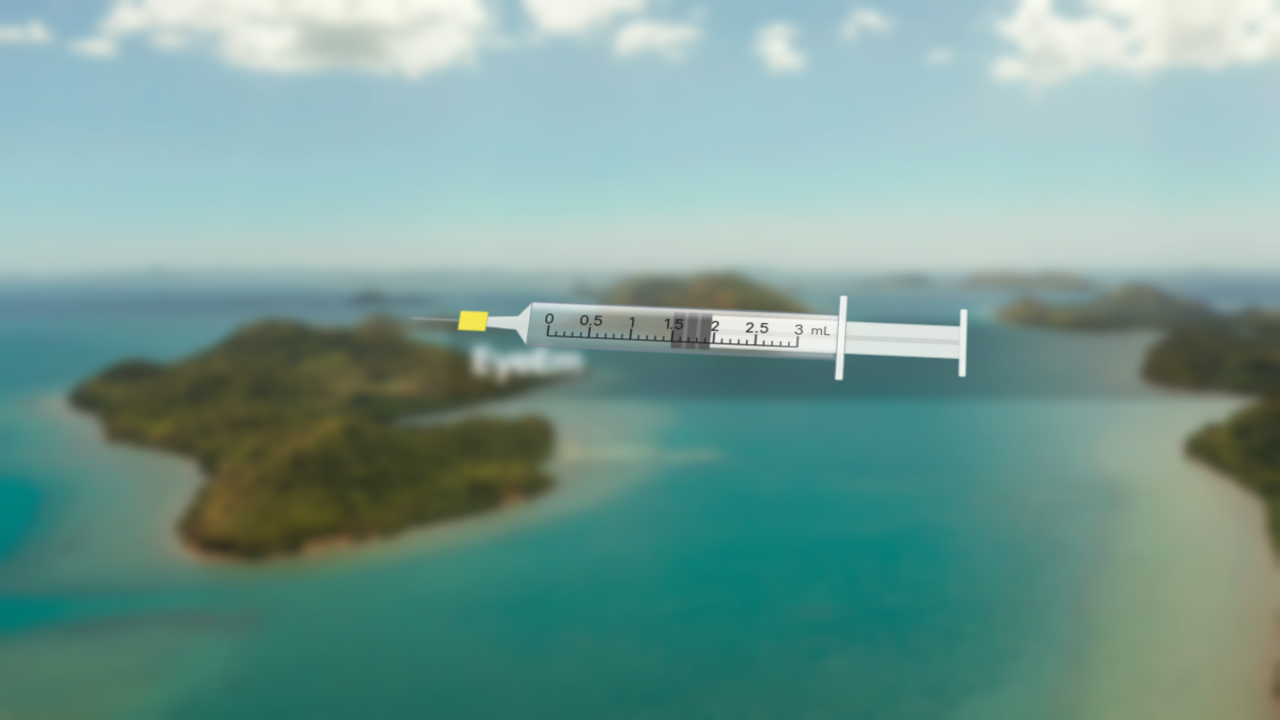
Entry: 1.5,mL
